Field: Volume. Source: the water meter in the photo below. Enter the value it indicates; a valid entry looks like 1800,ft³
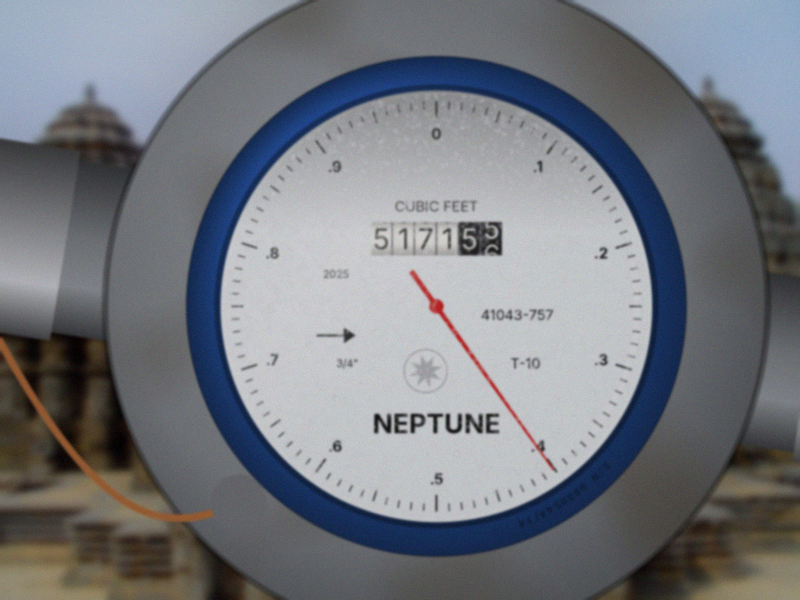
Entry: 517155.40,ft³
